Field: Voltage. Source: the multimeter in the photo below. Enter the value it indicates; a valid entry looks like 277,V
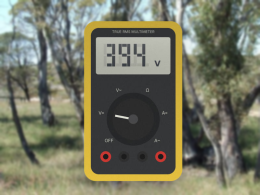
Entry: 394,V
